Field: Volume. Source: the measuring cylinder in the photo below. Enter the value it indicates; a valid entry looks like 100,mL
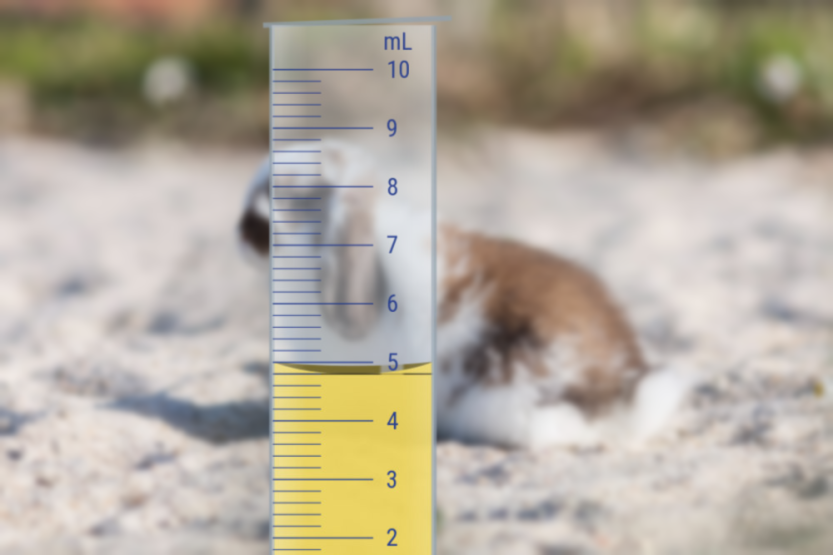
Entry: 4.8,mL
